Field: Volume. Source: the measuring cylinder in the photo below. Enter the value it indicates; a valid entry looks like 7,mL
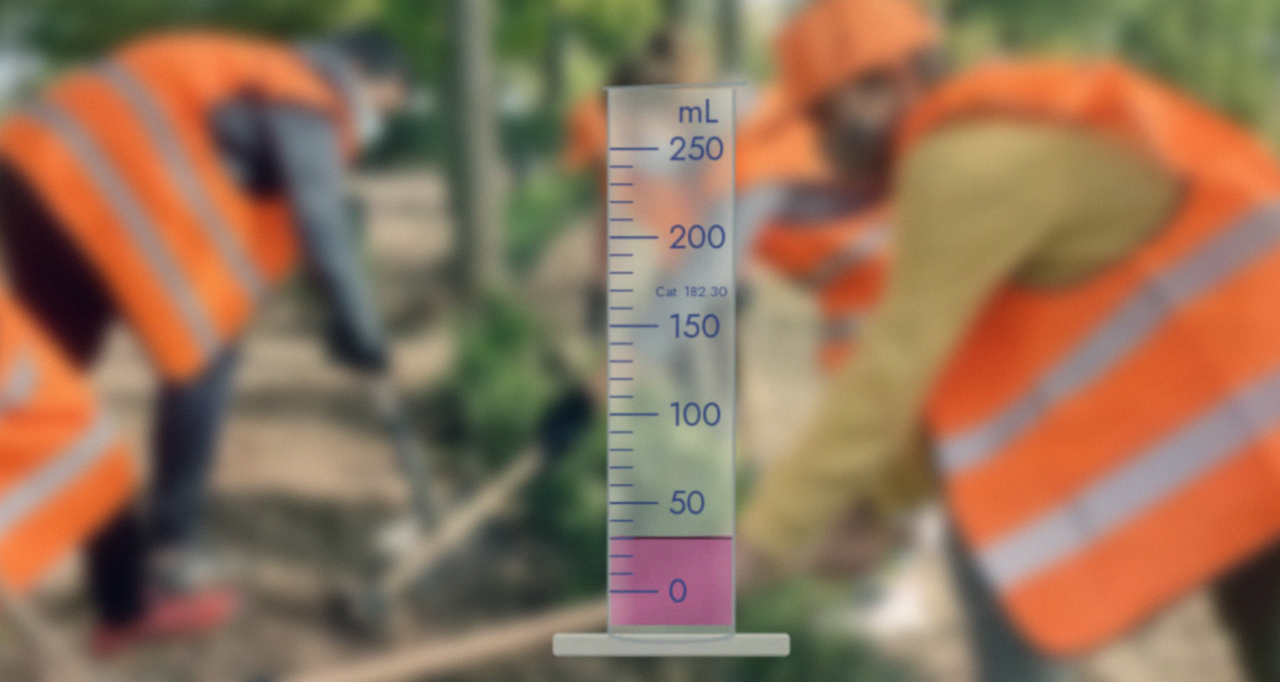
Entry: 30,mL
